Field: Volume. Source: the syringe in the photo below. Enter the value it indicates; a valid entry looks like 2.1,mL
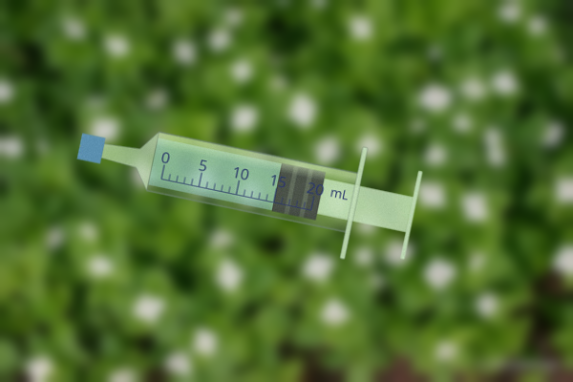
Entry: 15,mL
